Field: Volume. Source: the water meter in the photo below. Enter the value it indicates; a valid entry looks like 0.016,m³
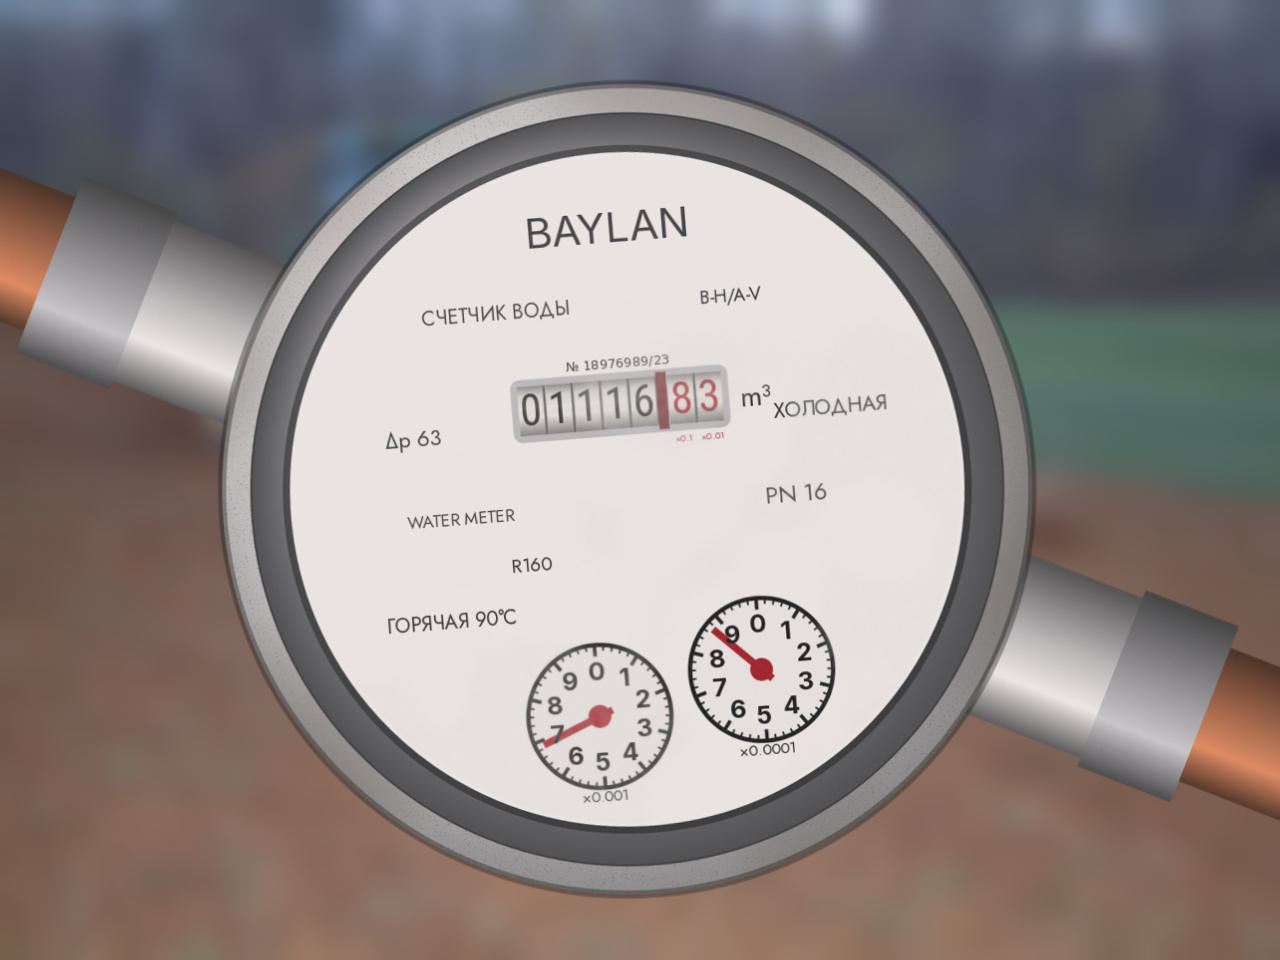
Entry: 1116.8368,m³
